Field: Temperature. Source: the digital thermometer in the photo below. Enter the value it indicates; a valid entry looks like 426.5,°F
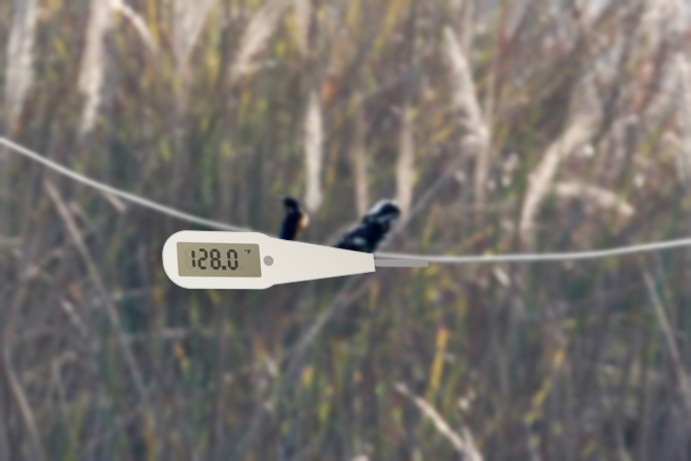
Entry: 128.0,°F
